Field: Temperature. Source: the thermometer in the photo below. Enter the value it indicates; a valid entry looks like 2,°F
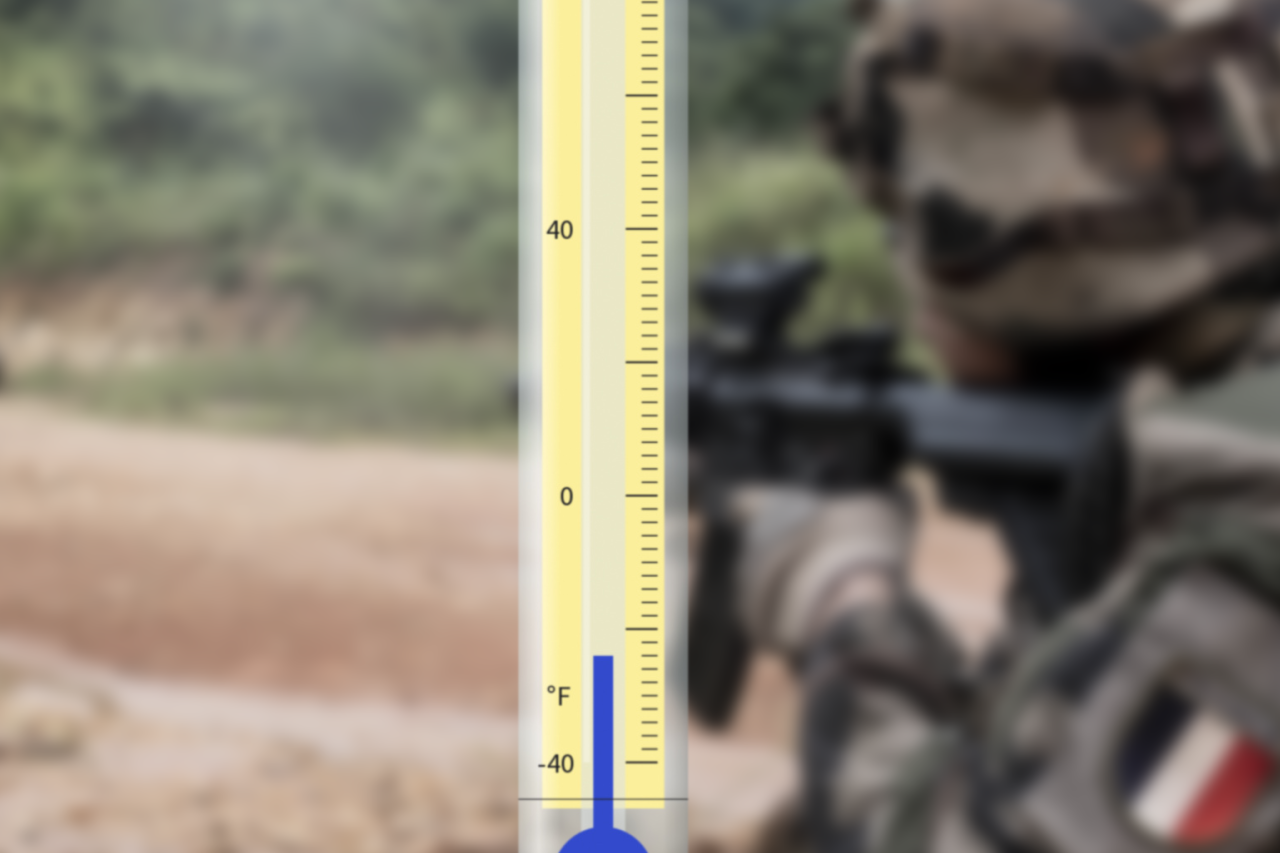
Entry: -24,°F
